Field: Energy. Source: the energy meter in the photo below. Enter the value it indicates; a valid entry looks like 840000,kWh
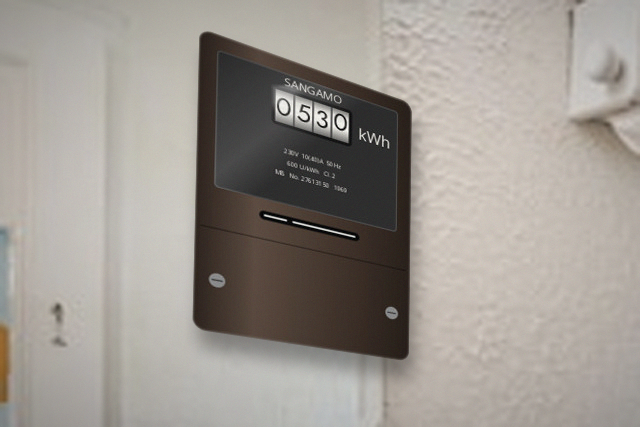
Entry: 530,kWh
